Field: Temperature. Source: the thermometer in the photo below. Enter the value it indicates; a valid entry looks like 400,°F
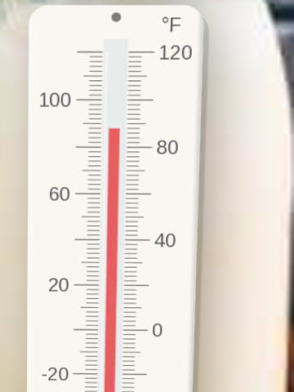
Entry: 88,°F
